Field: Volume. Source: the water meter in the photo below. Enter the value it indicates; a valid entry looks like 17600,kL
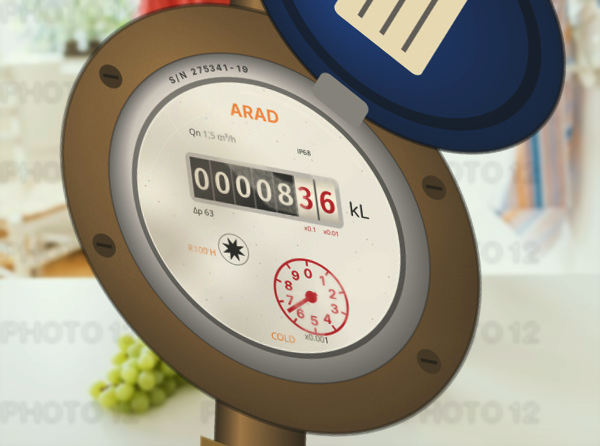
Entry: 8.366,kL
